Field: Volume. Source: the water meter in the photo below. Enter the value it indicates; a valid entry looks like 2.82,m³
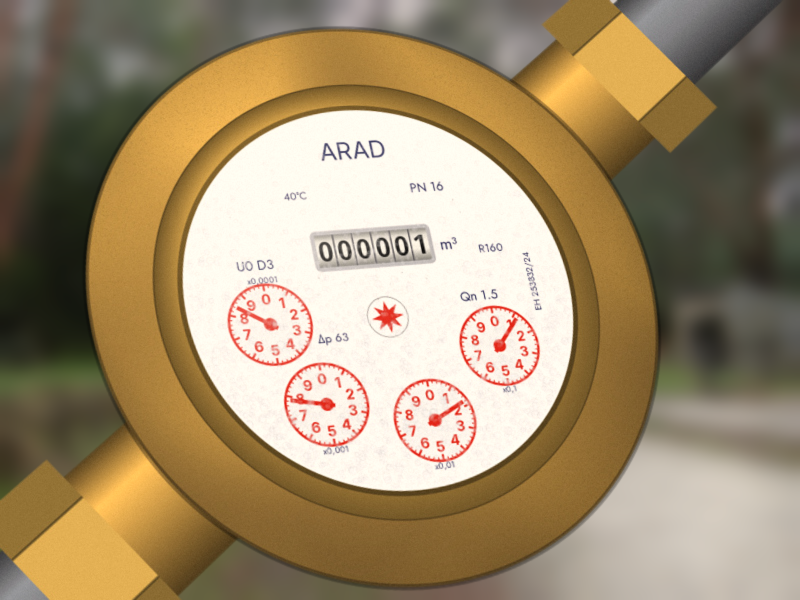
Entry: 1.1178,m³
